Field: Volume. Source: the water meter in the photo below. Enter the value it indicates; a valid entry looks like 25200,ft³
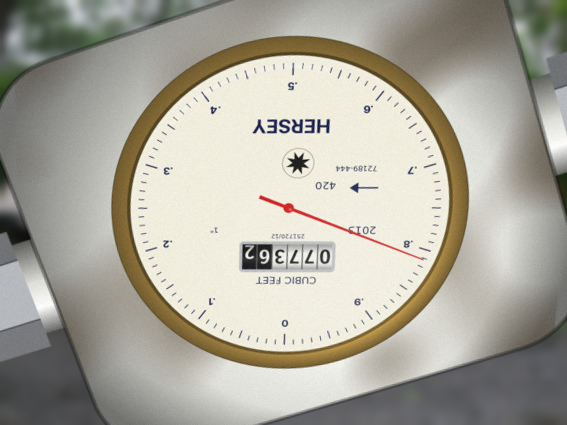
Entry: 77361.81,ft³
